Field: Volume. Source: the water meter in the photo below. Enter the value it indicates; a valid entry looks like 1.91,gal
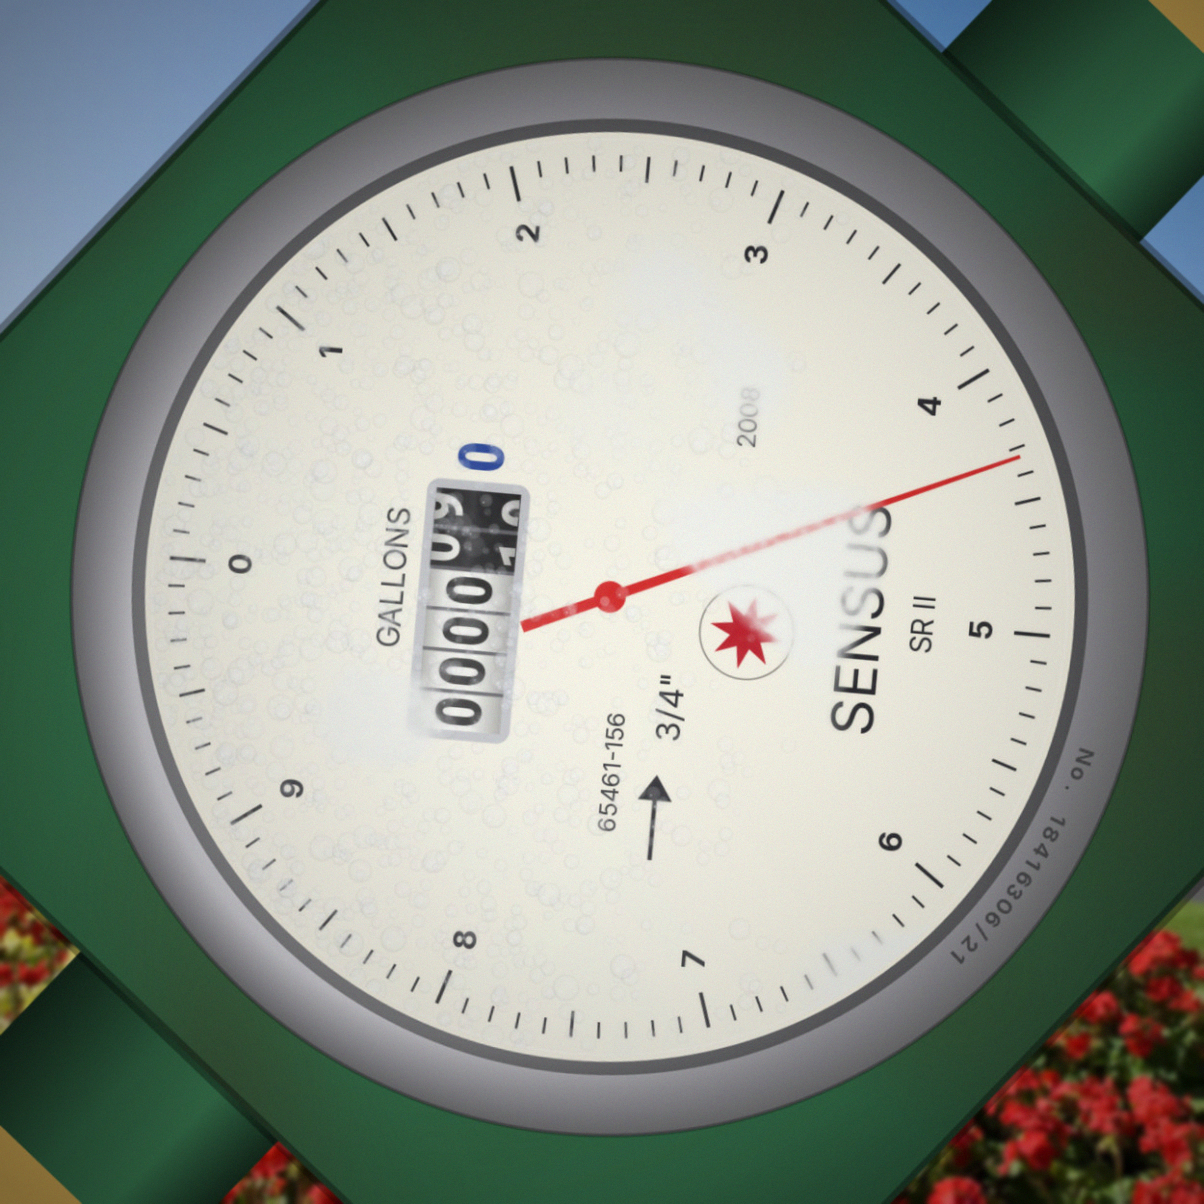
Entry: 94.3,gal
